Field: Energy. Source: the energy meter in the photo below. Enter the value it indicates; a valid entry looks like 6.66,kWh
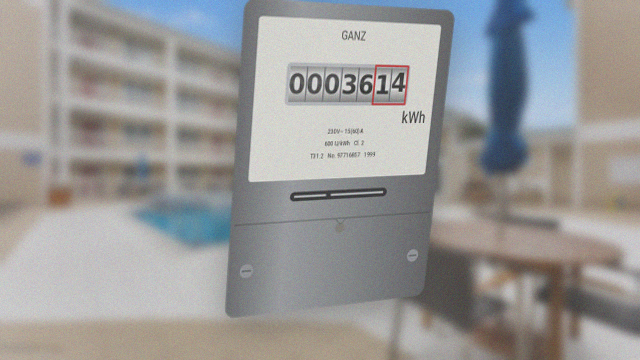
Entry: 36.14,kWh
